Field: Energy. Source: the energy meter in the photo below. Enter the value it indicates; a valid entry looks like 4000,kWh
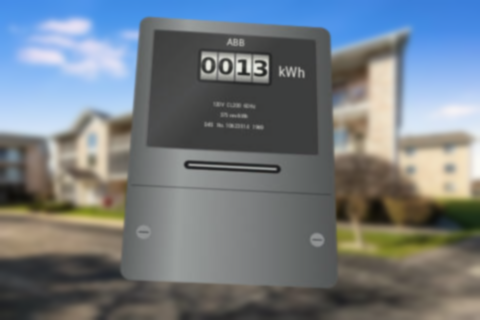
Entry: 13,kWh
